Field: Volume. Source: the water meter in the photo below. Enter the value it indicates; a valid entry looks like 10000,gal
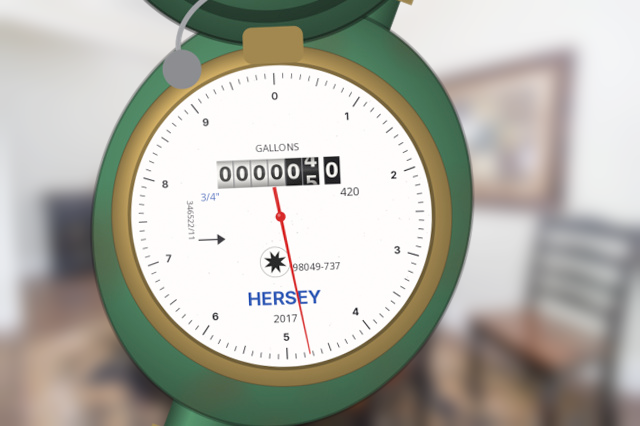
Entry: 44.7,gal
